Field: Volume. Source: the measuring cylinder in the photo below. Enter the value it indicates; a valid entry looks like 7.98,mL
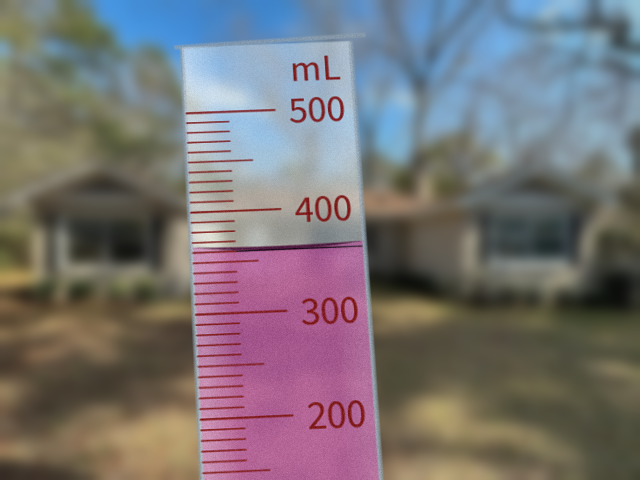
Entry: 360,mL
